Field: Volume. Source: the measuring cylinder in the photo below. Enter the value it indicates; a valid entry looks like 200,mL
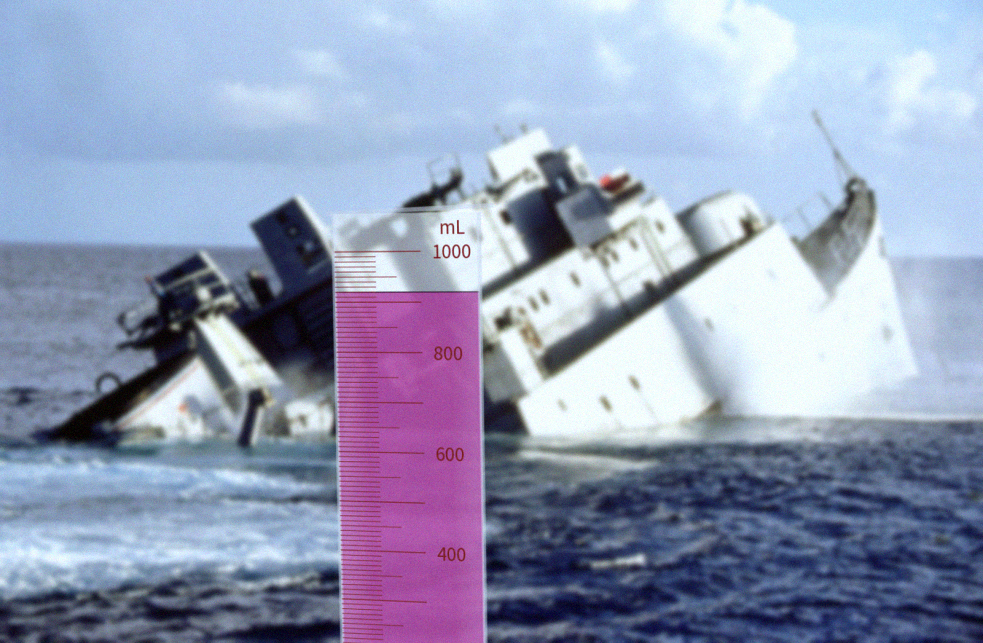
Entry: 920,mL
